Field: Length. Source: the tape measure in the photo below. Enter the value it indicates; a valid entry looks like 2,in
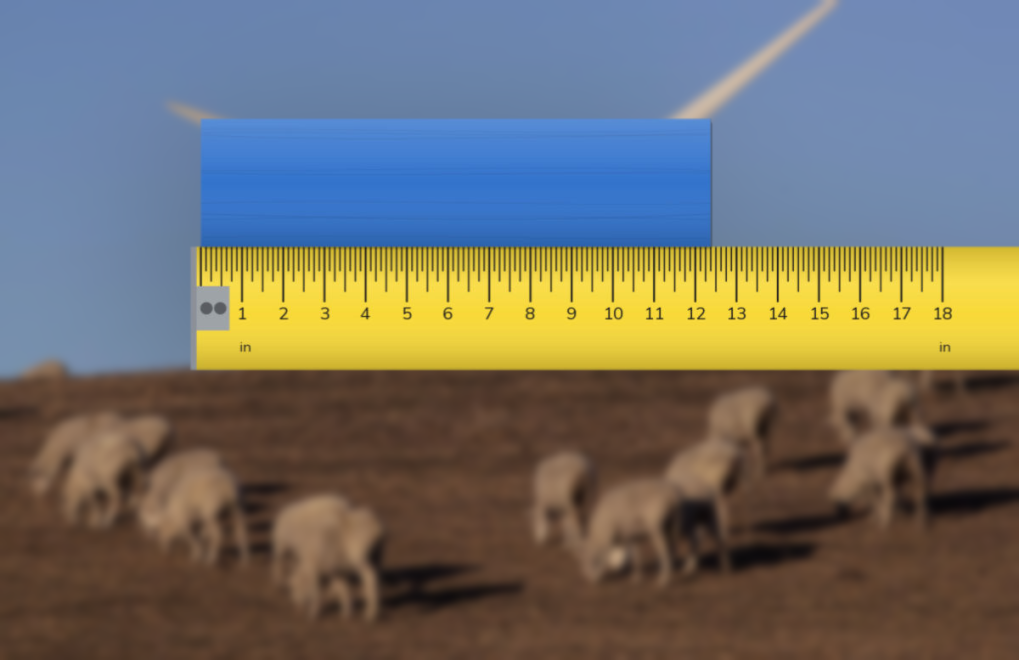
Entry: 12.375,in
